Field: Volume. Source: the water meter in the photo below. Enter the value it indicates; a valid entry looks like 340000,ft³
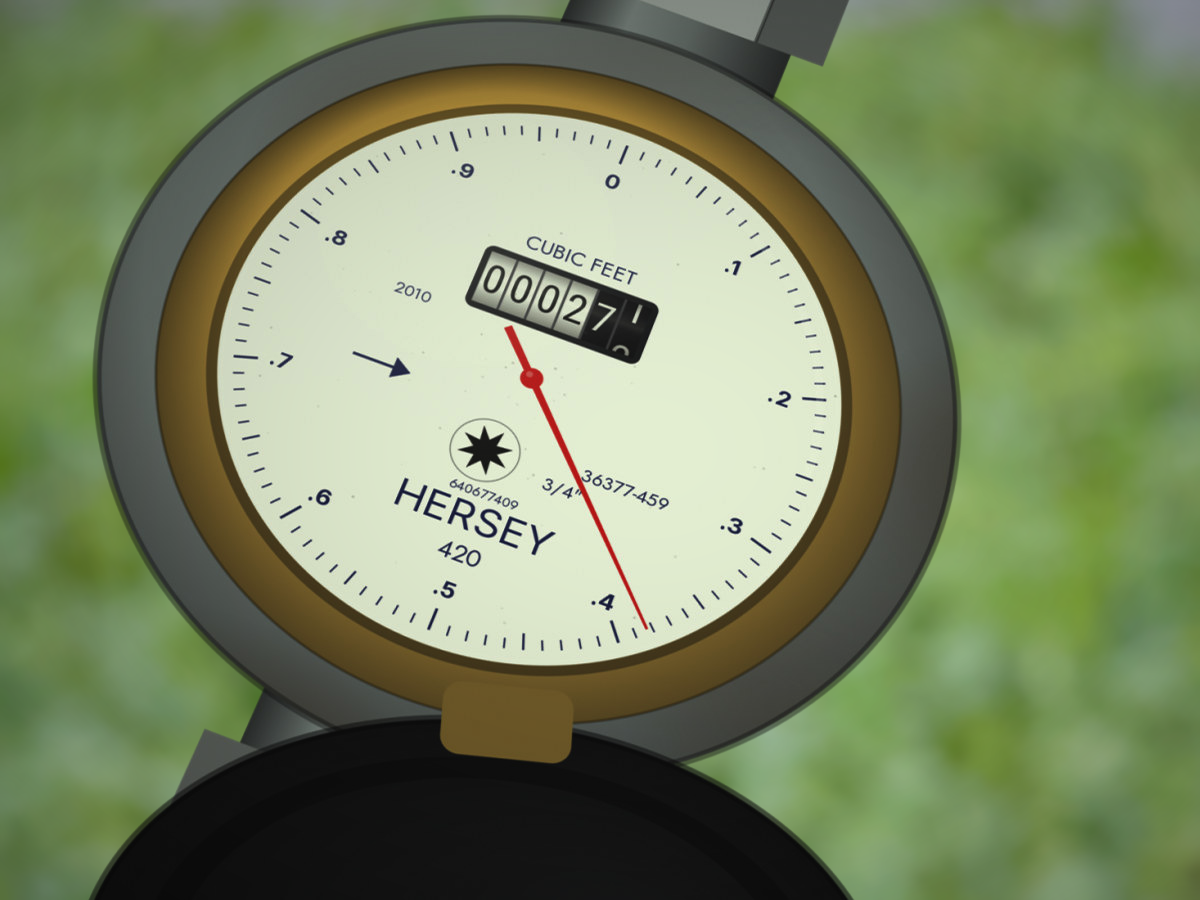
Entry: 271.38,ft³
